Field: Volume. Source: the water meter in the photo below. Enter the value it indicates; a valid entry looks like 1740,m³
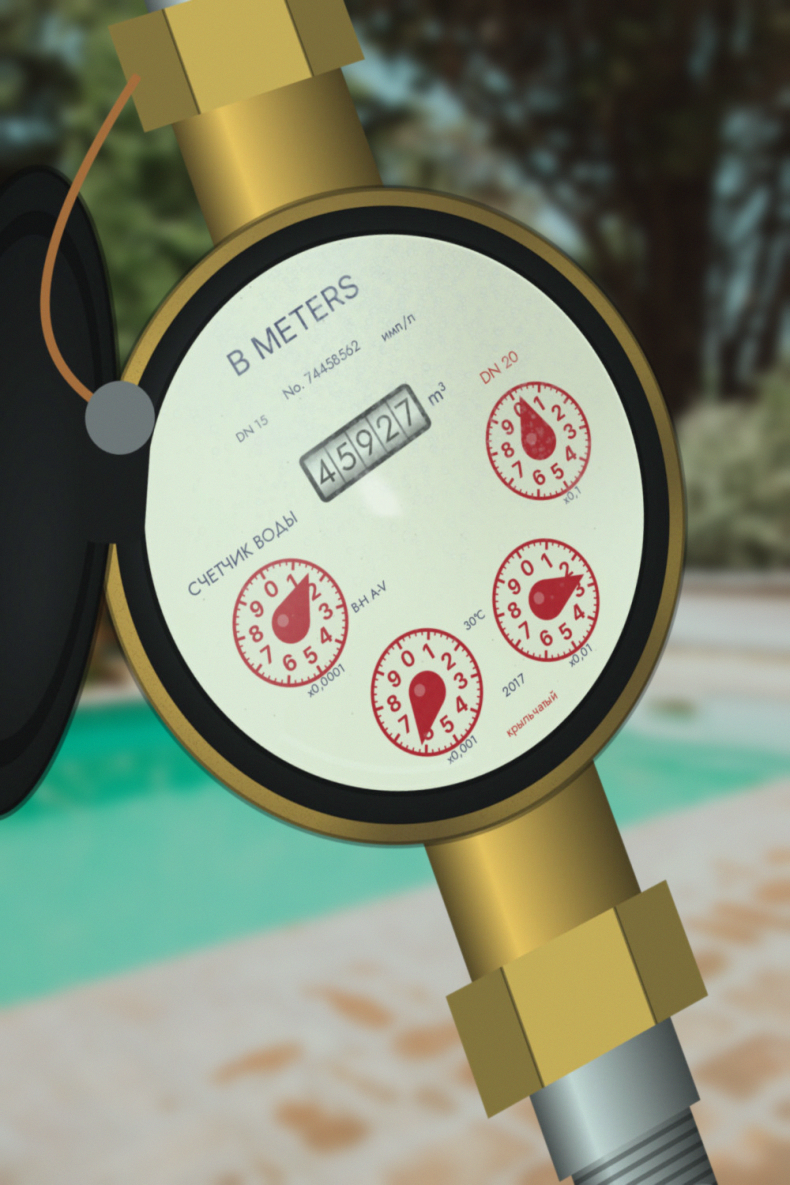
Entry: 45927.0261,m³
